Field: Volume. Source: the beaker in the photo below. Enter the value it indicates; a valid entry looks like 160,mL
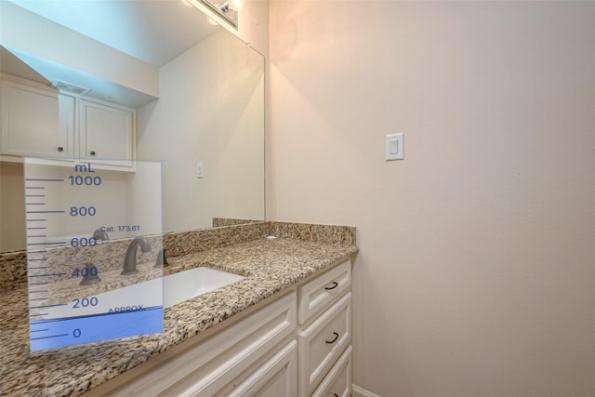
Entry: 100,mL
